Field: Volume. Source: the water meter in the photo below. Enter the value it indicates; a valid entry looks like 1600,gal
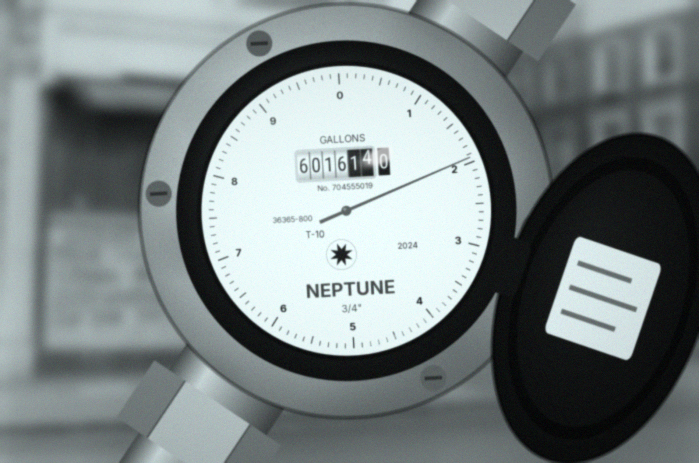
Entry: 6016141.9,gal
